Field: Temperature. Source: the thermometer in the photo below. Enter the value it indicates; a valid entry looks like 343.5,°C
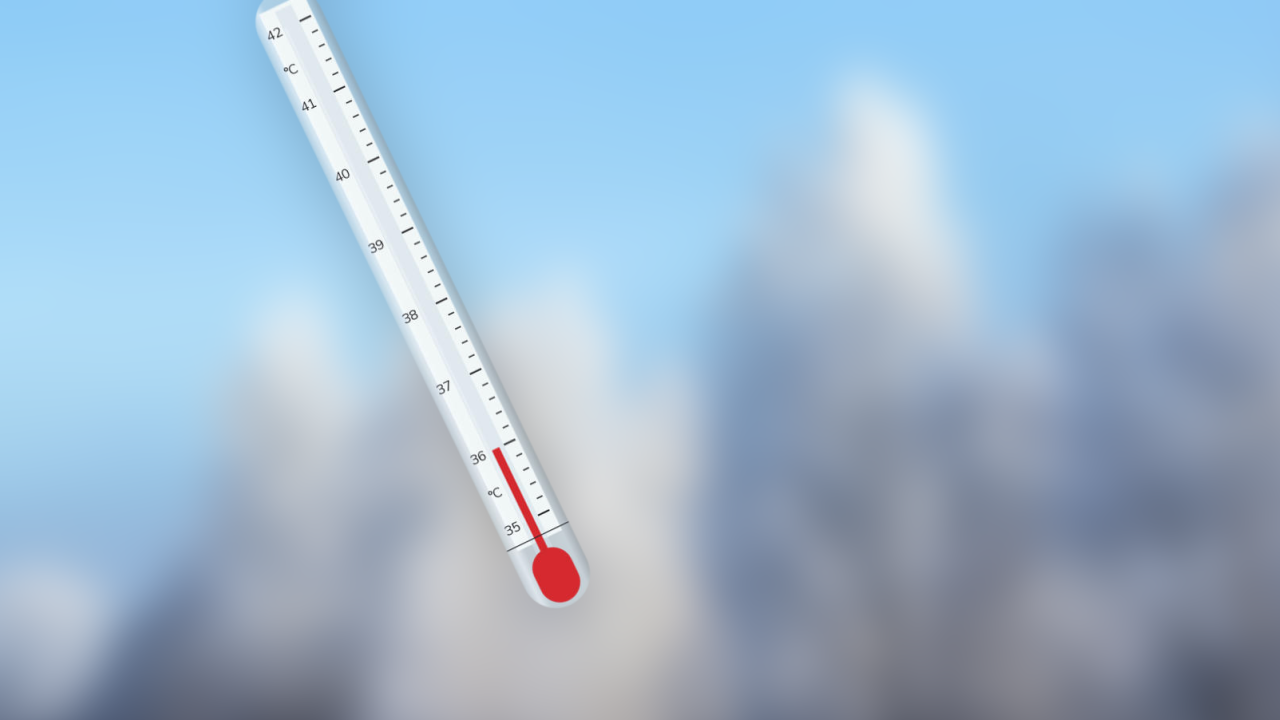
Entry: 36,°C
